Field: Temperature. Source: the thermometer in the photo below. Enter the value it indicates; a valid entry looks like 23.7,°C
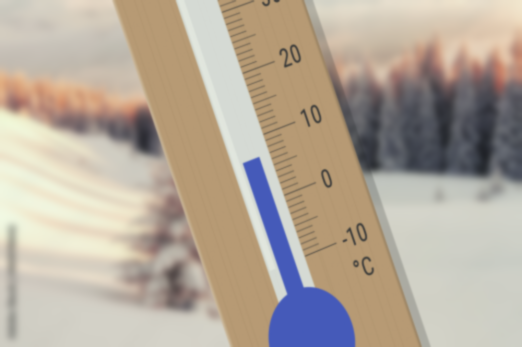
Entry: 7,°C
